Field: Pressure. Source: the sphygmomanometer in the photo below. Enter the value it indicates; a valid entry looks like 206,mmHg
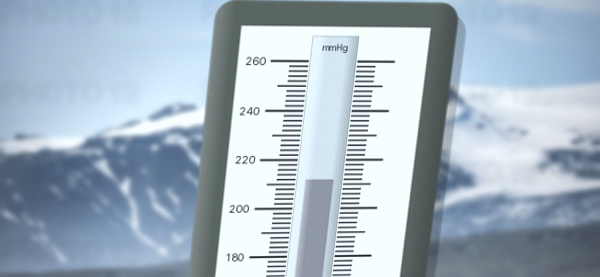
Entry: 212,mmHg
